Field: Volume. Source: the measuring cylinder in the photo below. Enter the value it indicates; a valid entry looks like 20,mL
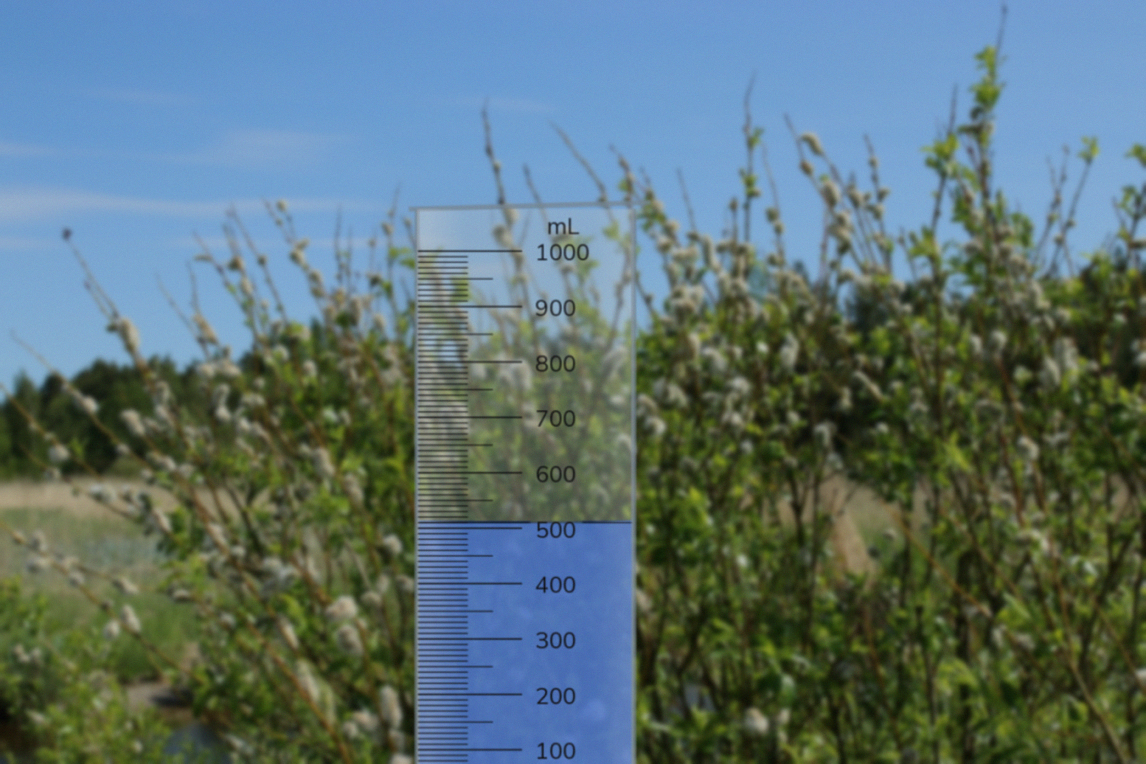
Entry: 510,mL
